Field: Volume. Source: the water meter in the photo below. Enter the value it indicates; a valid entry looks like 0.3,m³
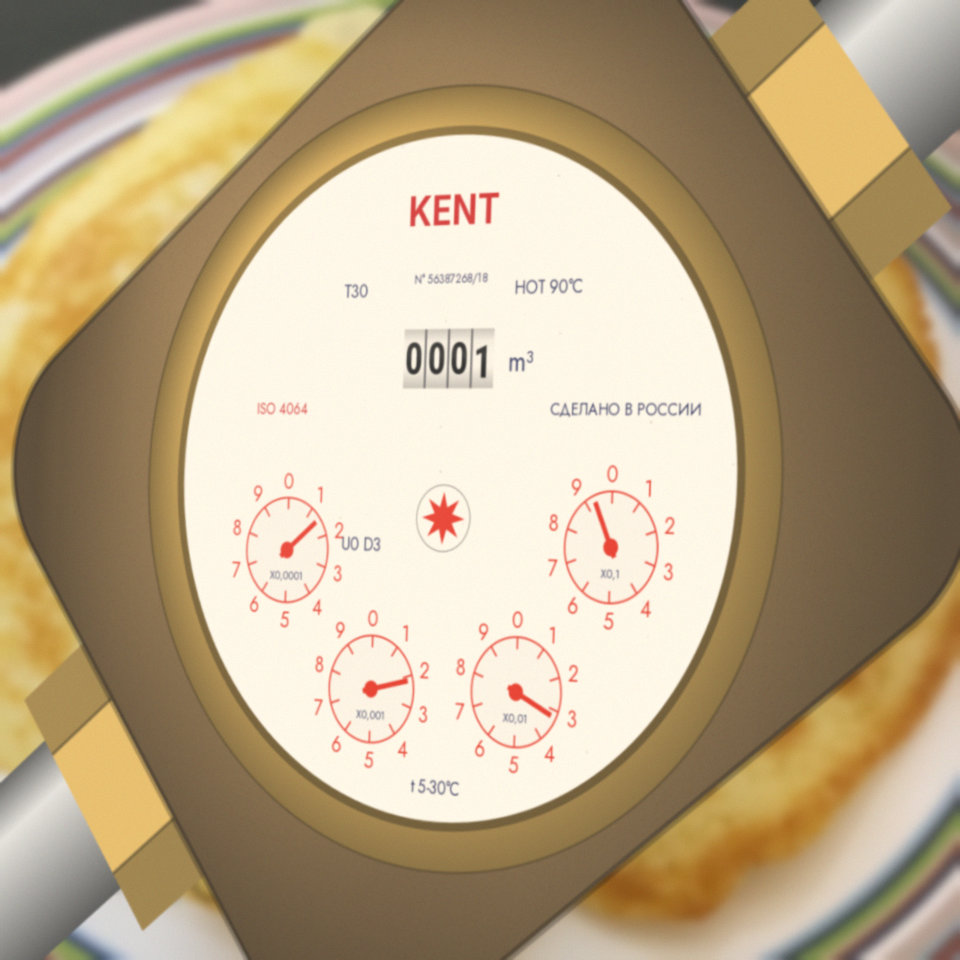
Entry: 0.9321,m³
